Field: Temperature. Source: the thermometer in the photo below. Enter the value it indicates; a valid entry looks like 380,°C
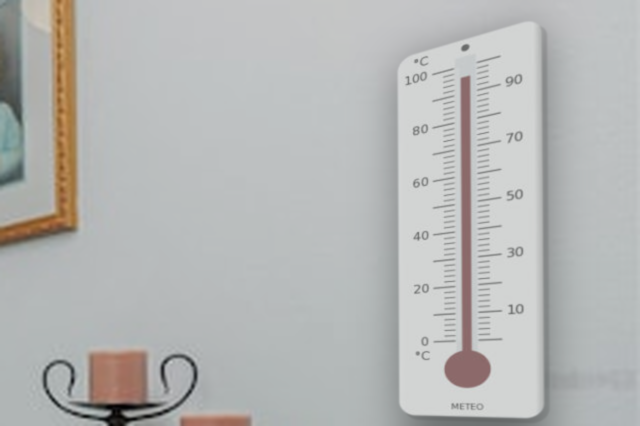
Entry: 96,°C
